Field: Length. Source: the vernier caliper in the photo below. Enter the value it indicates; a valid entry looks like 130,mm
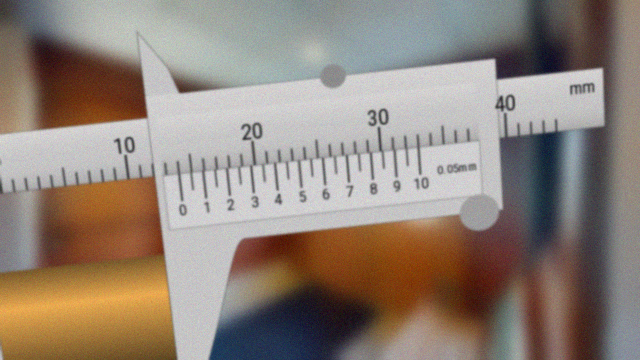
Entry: 14.0,mm
